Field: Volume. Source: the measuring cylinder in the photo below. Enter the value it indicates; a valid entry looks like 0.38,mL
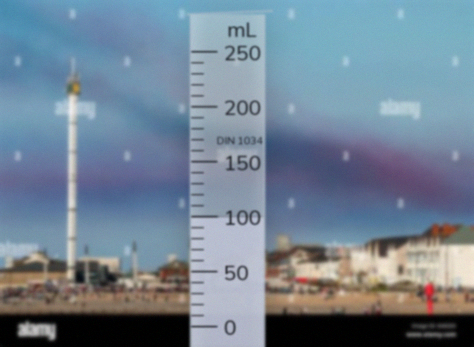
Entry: 100,mL
